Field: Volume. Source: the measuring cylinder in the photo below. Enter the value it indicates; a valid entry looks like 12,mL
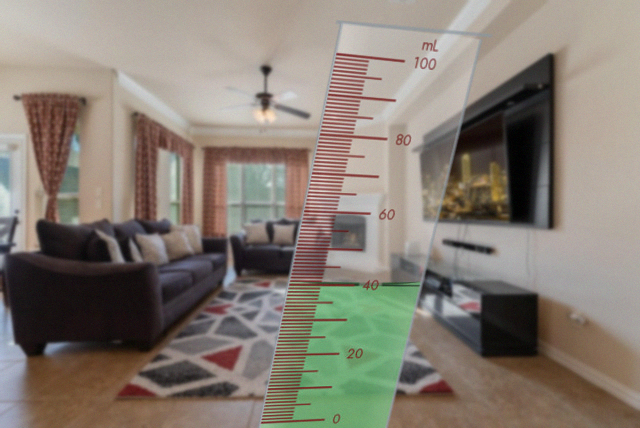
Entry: 40,mL
